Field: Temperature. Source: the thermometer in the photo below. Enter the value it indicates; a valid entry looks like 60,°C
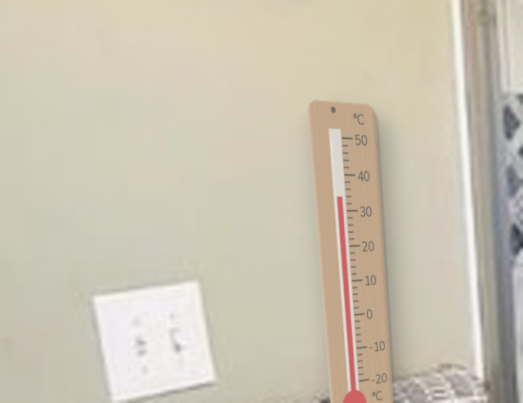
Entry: 34,°C
